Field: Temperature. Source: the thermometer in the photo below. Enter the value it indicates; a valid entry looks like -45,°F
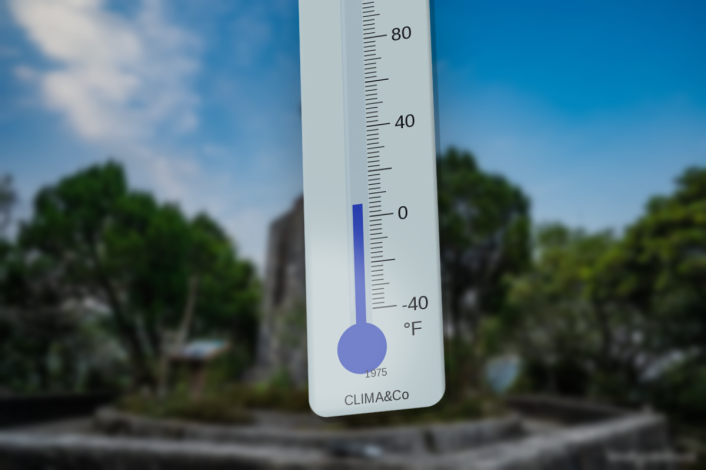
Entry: 6,°F
